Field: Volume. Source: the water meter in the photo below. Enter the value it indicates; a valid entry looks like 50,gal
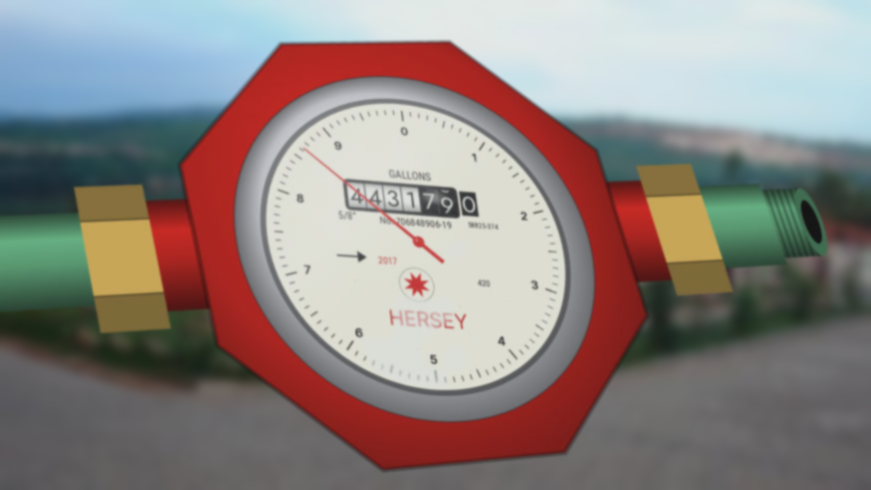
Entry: 4431788.6,gal
